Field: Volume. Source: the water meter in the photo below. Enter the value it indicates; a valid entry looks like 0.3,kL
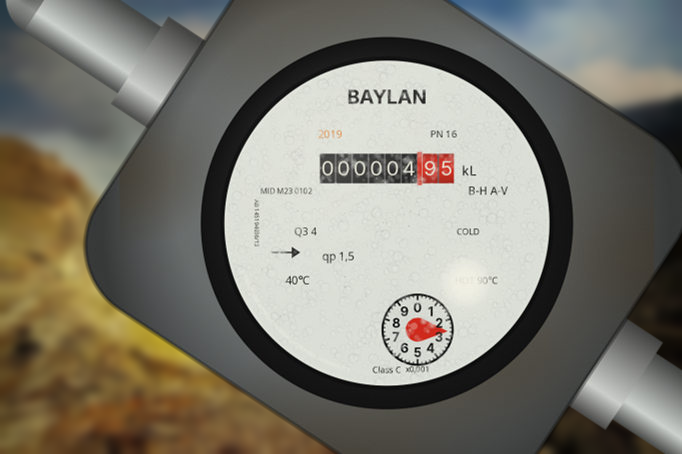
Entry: 4.952,kL
